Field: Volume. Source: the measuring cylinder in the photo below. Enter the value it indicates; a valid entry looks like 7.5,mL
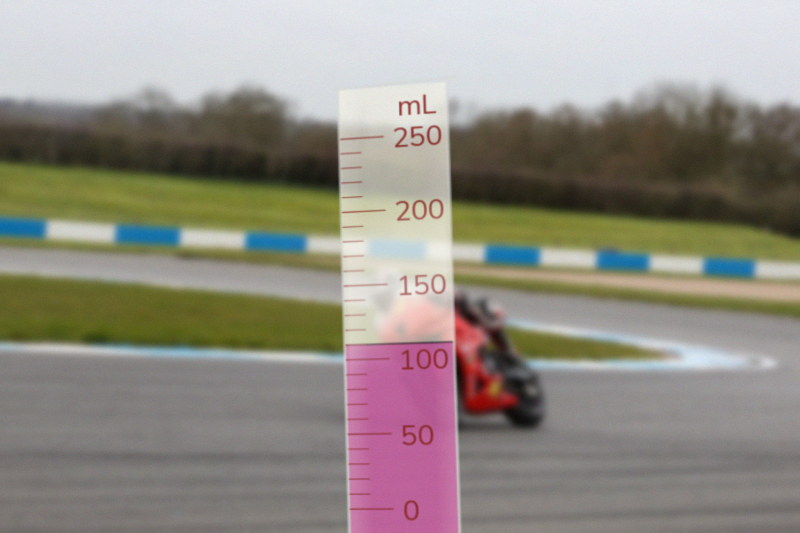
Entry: 110,mL
